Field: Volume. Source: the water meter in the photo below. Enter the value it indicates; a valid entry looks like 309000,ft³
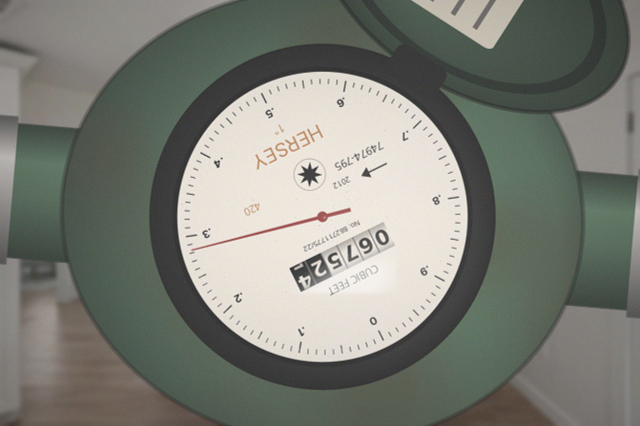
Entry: 67524.28,ft³
